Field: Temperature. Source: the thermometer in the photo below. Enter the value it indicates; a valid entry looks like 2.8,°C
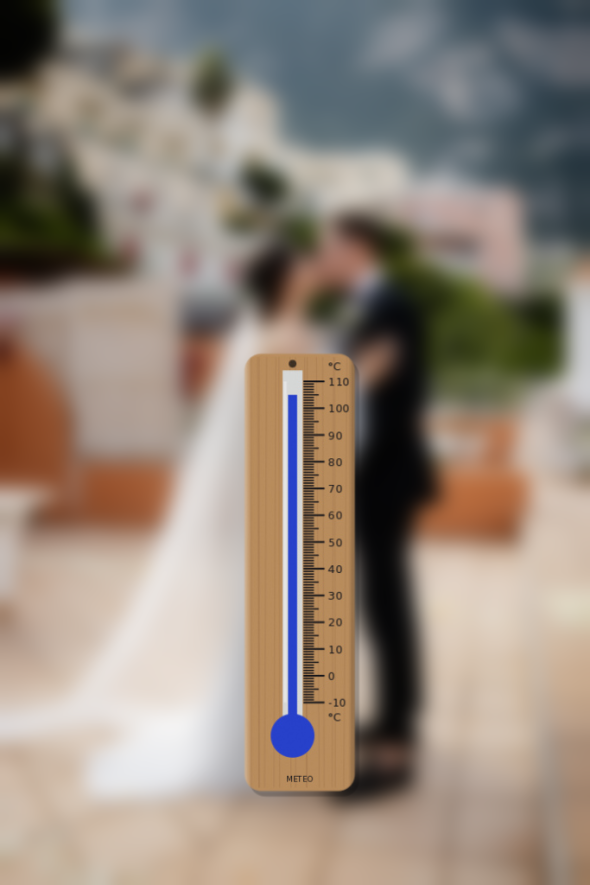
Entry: 105,°C
